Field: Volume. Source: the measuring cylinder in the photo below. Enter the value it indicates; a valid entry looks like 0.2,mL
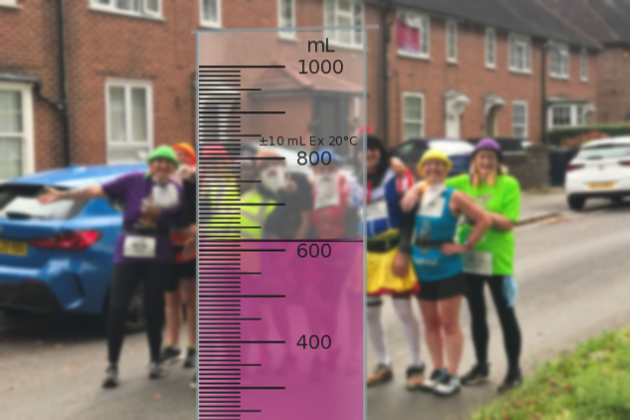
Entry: 620,mL
